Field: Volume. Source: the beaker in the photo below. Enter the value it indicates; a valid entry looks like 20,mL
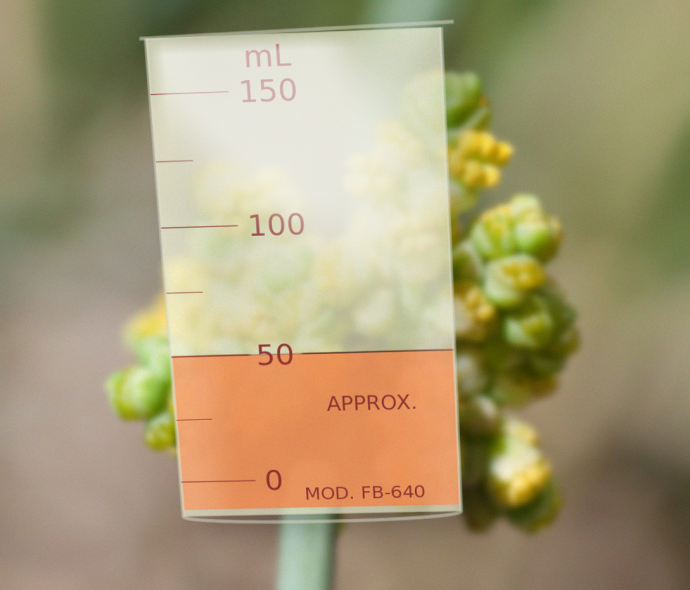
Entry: 50,mL
